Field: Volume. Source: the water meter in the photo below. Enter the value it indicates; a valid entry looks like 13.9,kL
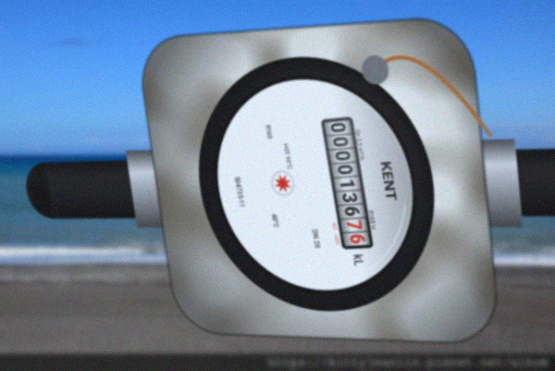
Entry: 136.76,kL
